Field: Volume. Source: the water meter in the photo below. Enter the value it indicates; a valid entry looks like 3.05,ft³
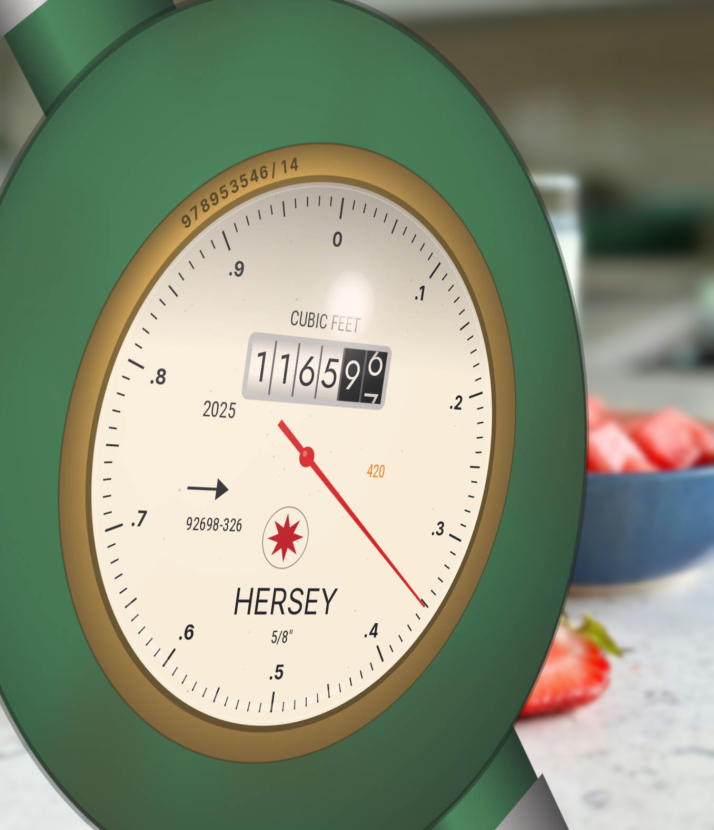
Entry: 116596.35,ft³
